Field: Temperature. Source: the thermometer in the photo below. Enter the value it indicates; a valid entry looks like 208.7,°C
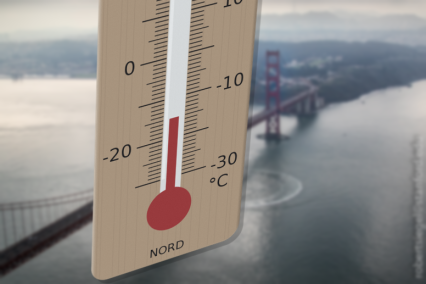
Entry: -15,°C
